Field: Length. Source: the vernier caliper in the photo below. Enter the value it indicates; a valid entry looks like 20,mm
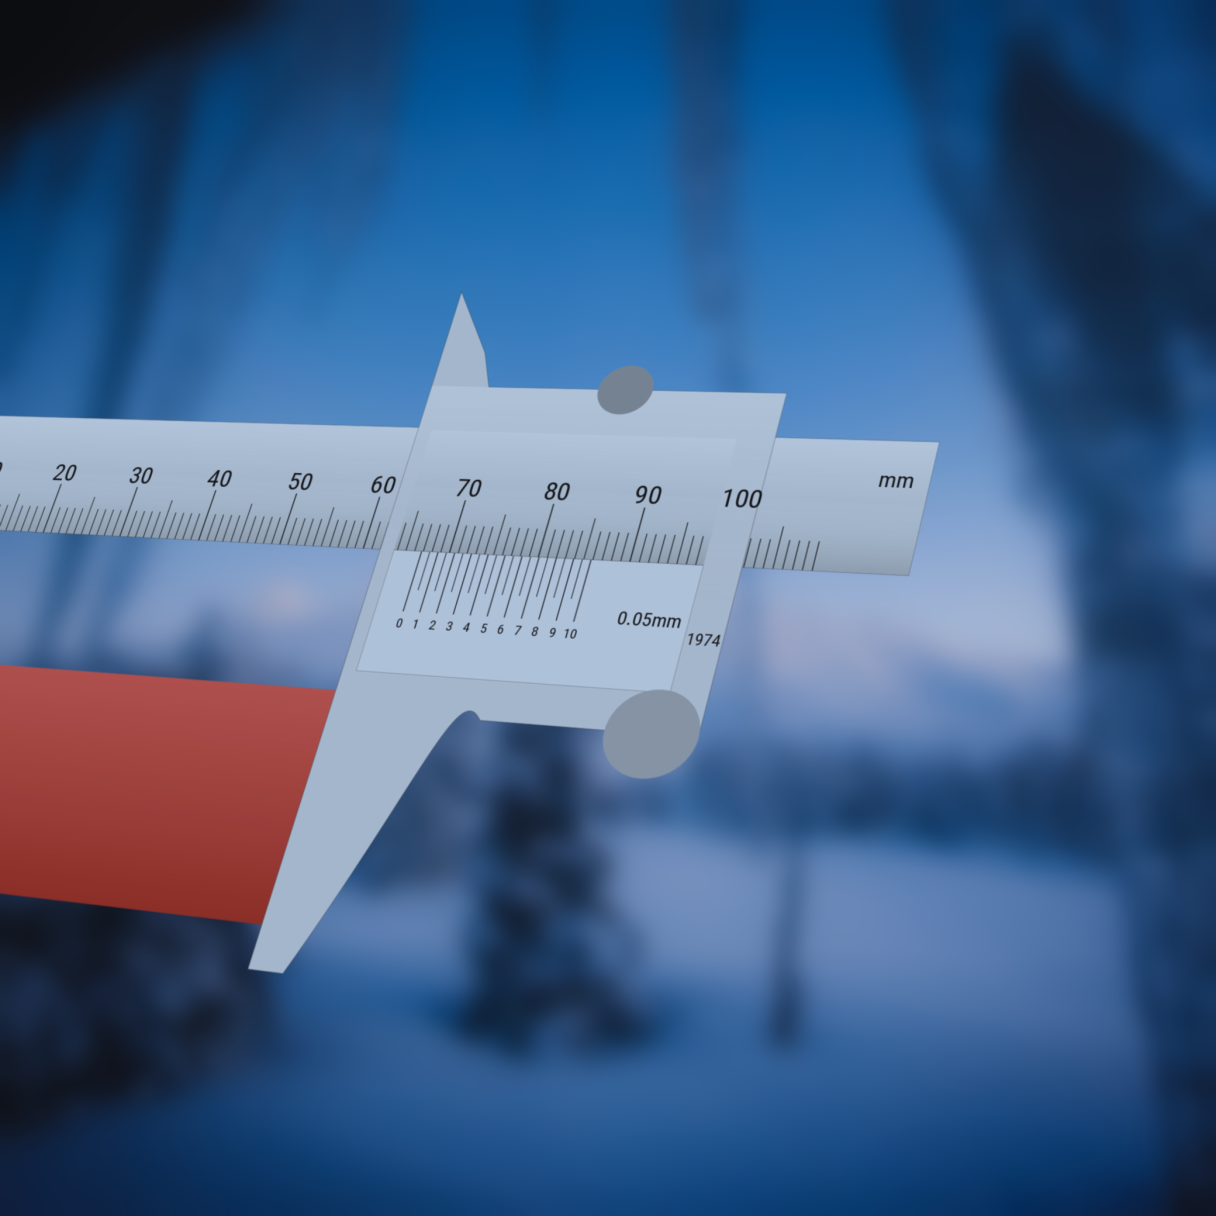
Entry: 66.8,mm
